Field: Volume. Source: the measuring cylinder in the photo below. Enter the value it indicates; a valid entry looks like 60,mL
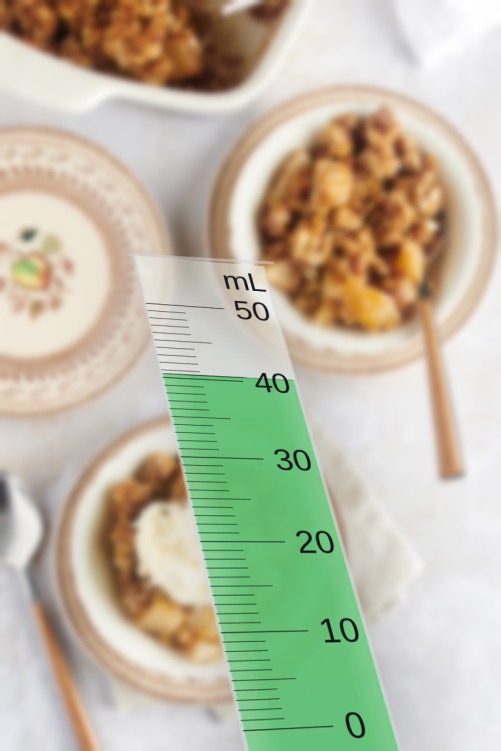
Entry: 40.5,mL
